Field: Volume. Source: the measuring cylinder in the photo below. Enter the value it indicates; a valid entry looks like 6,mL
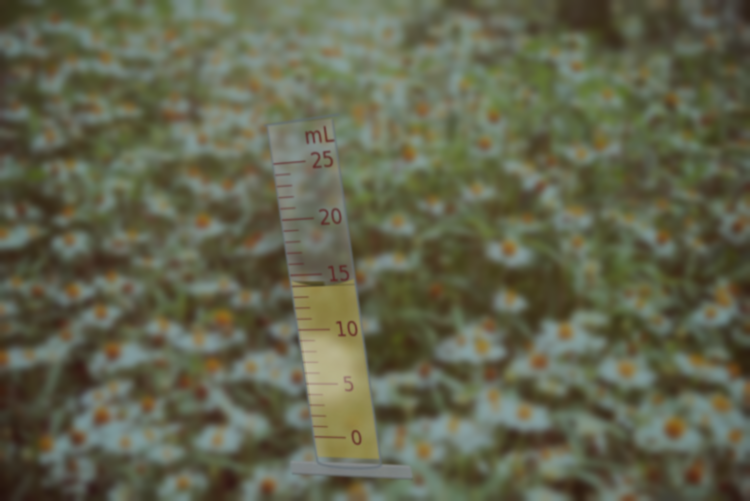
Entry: 14,mL
